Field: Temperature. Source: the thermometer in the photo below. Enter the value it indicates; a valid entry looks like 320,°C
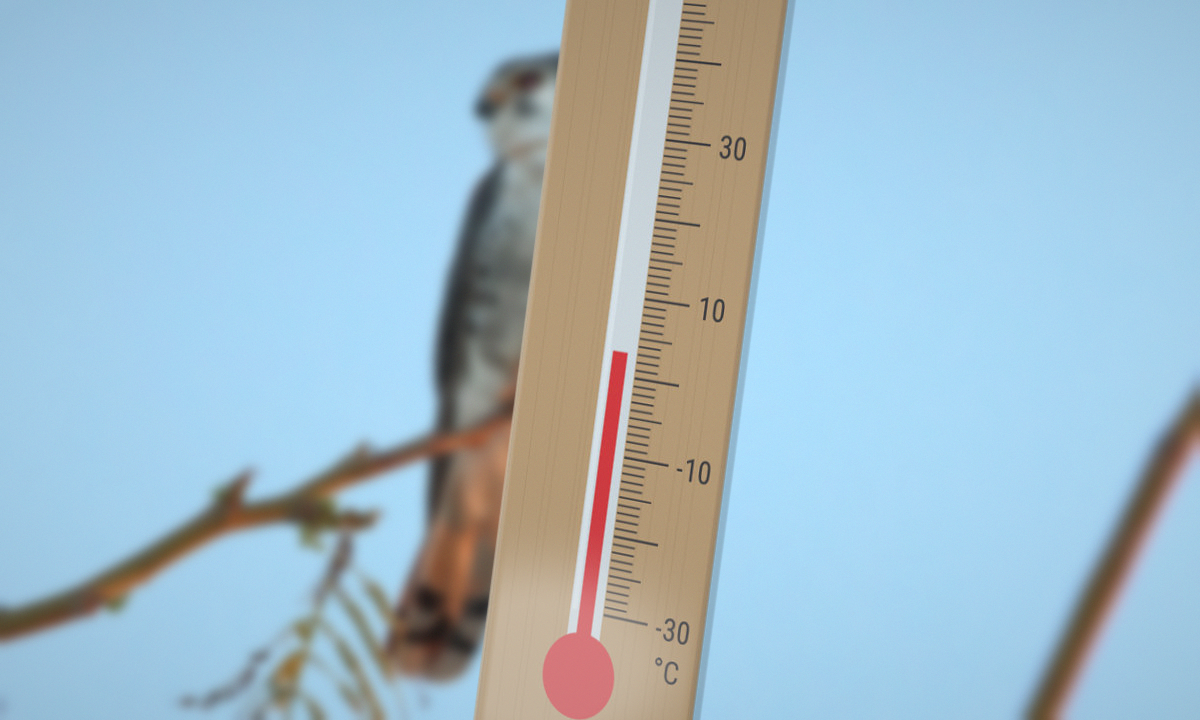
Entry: 3,°C
